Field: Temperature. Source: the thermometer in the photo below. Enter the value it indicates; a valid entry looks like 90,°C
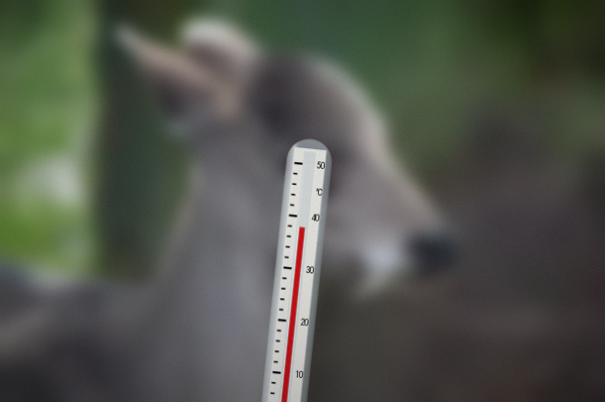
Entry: 38,°C
